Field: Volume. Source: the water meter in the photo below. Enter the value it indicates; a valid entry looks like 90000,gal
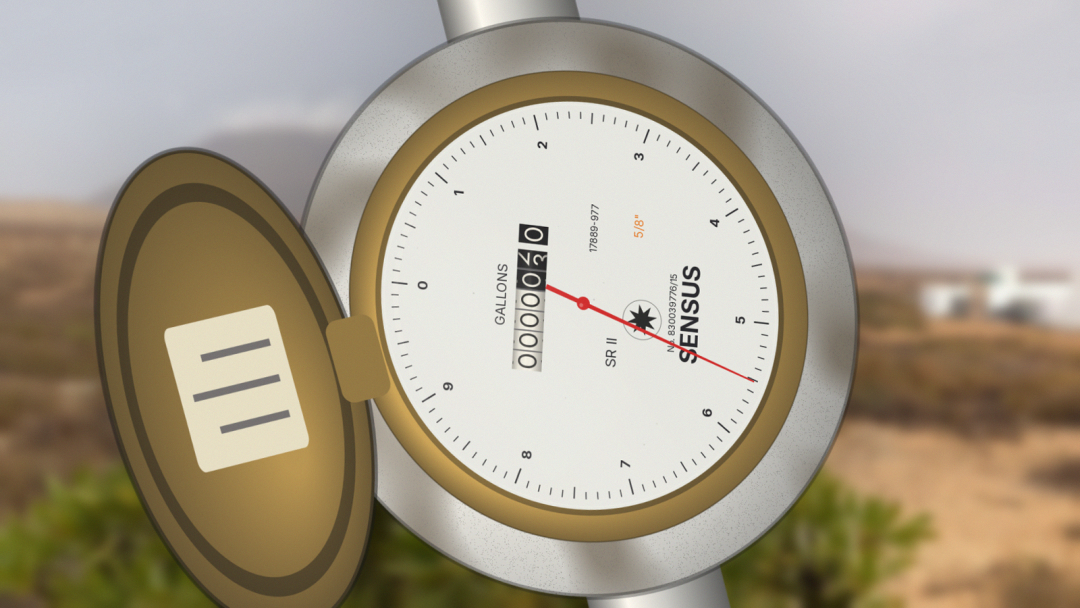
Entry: 25.5,gal
